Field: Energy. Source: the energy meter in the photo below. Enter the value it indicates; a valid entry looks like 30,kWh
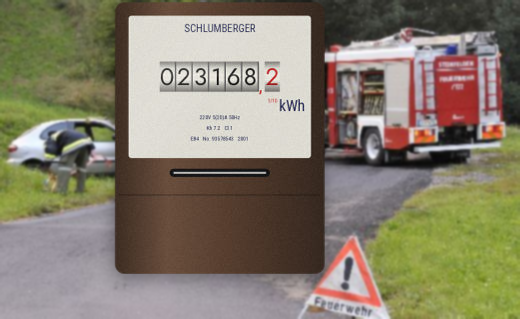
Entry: 23168.2,kWh
